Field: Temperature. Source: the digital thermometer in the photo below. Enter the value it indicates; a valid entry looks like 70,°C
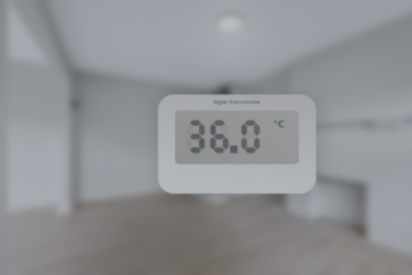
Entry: 36.0,°C
